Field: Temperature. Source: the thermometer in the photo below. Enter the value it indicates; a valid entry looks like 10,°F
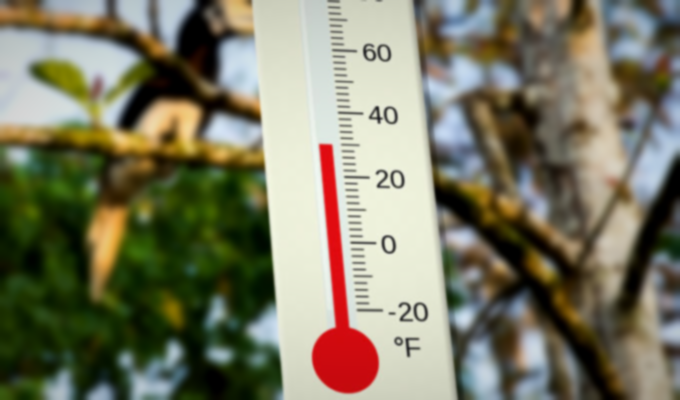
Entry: 30,°F
